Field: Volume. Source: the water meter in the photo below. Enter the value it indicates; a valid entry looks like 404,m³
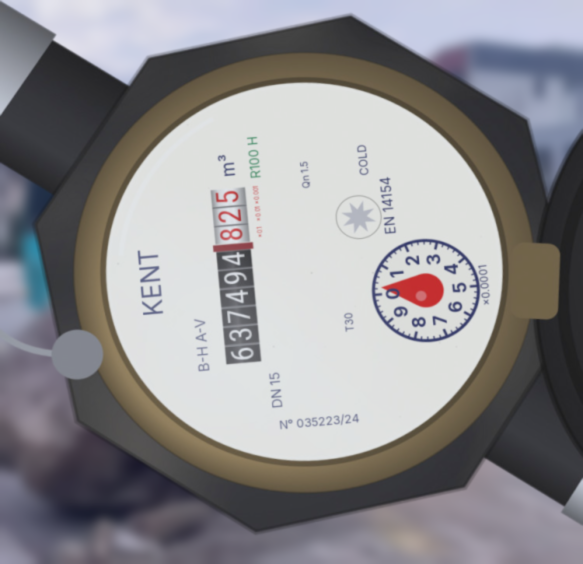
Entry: 637494.8250,m³
